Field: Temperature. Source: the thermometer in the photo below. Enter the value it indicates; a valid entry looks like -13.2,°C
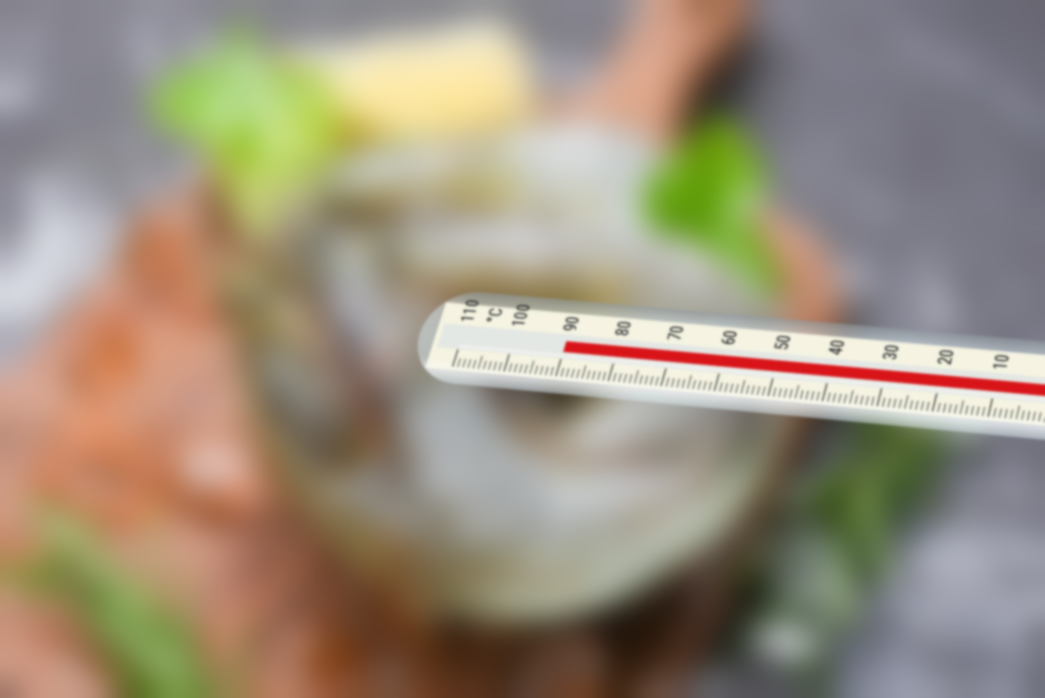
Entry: 90,°C
